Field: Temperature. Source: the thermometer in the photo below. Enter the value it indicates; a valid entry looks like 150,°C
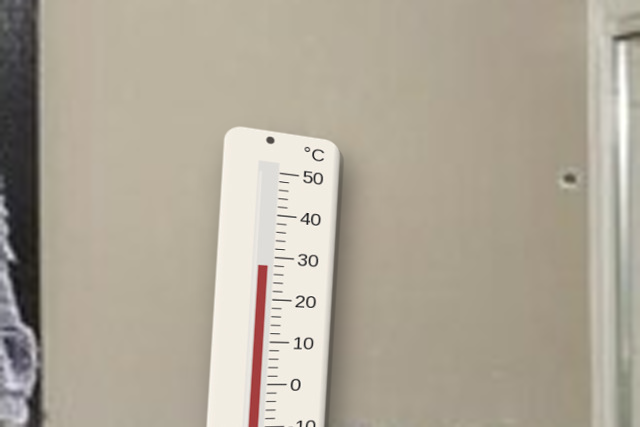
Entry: 28,°C
